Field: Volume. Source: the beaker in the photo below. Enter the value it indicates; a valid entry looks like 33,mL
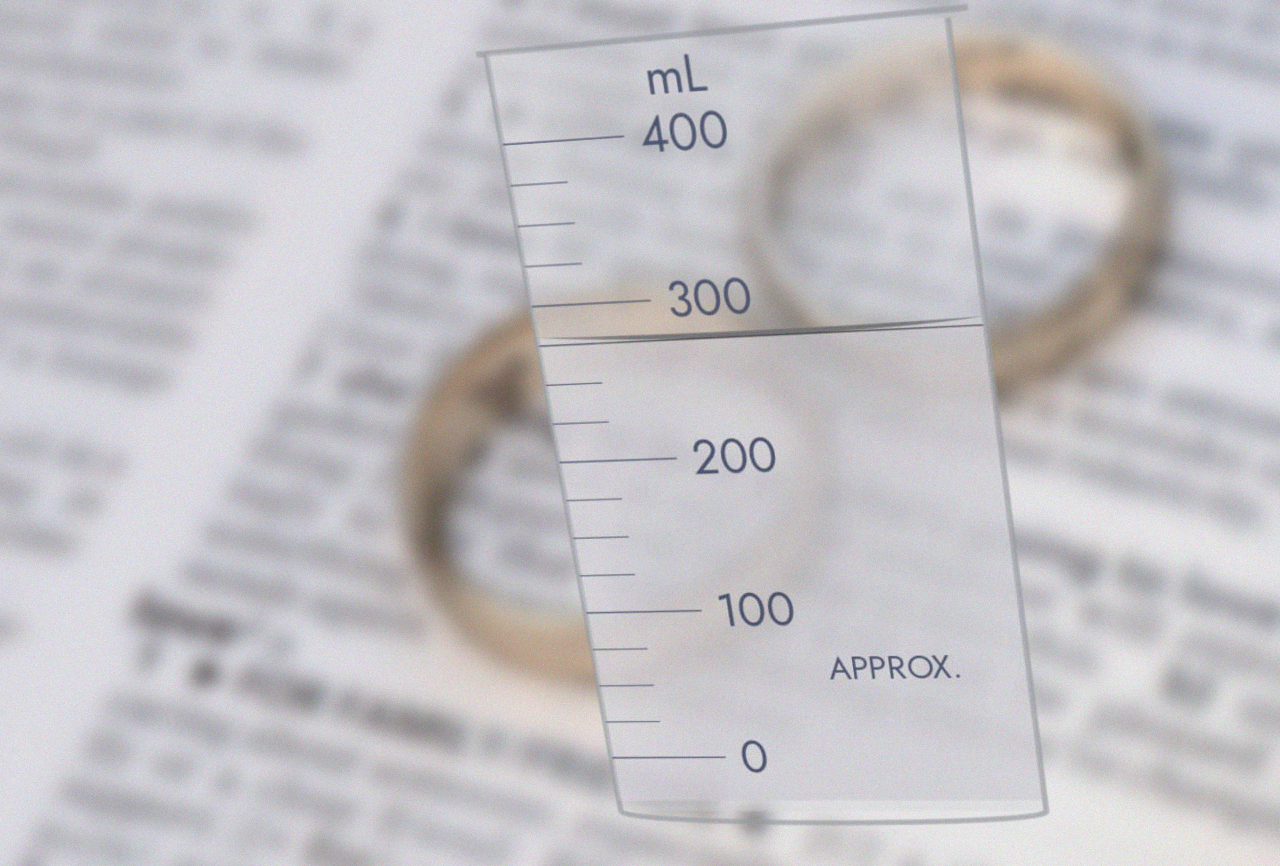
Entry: 275,mL
